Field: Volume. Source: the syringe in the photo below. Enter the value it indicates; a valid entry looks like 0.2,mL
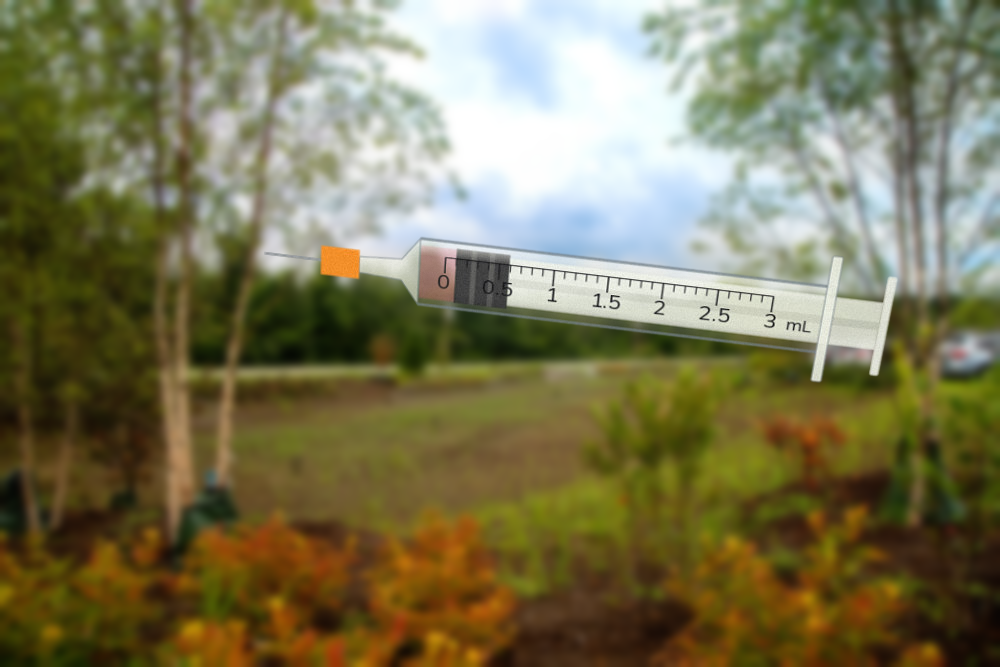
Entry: 0.1,mL
